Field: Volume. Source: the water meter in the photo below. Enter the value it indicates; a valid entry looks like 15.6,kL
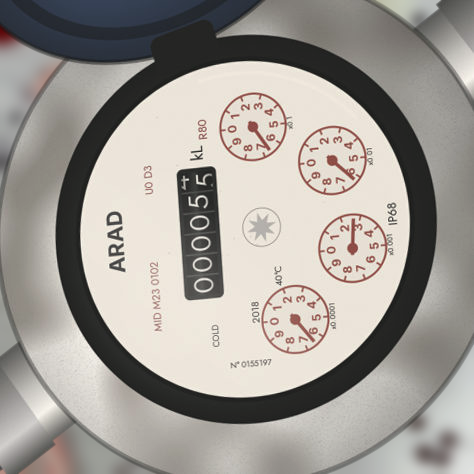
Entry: 54.6626,kL
